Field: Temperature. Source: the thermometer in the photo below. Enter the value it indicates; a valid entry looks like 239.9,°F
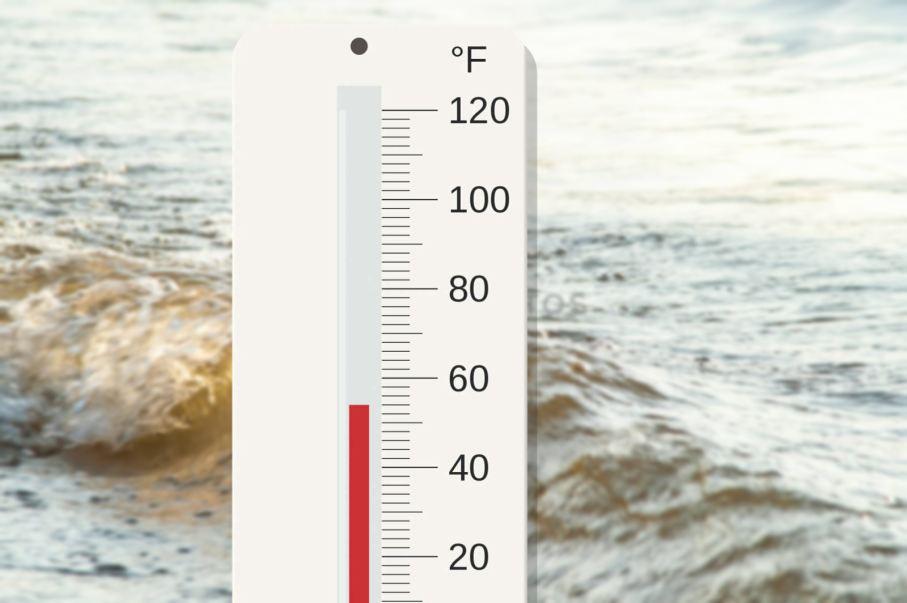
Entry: 54,°F
